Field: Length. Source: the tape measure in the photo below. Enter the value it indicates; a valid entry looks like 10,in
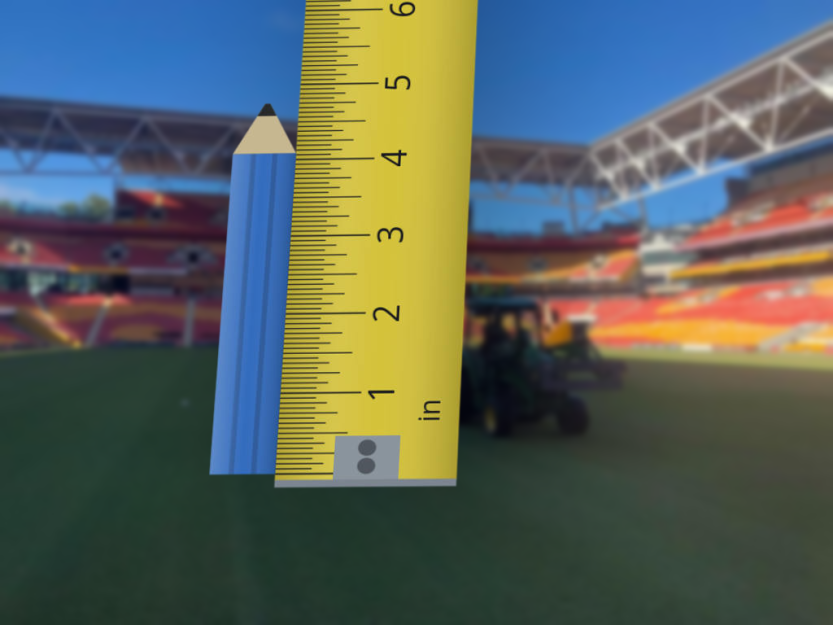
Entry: 4.75,in
